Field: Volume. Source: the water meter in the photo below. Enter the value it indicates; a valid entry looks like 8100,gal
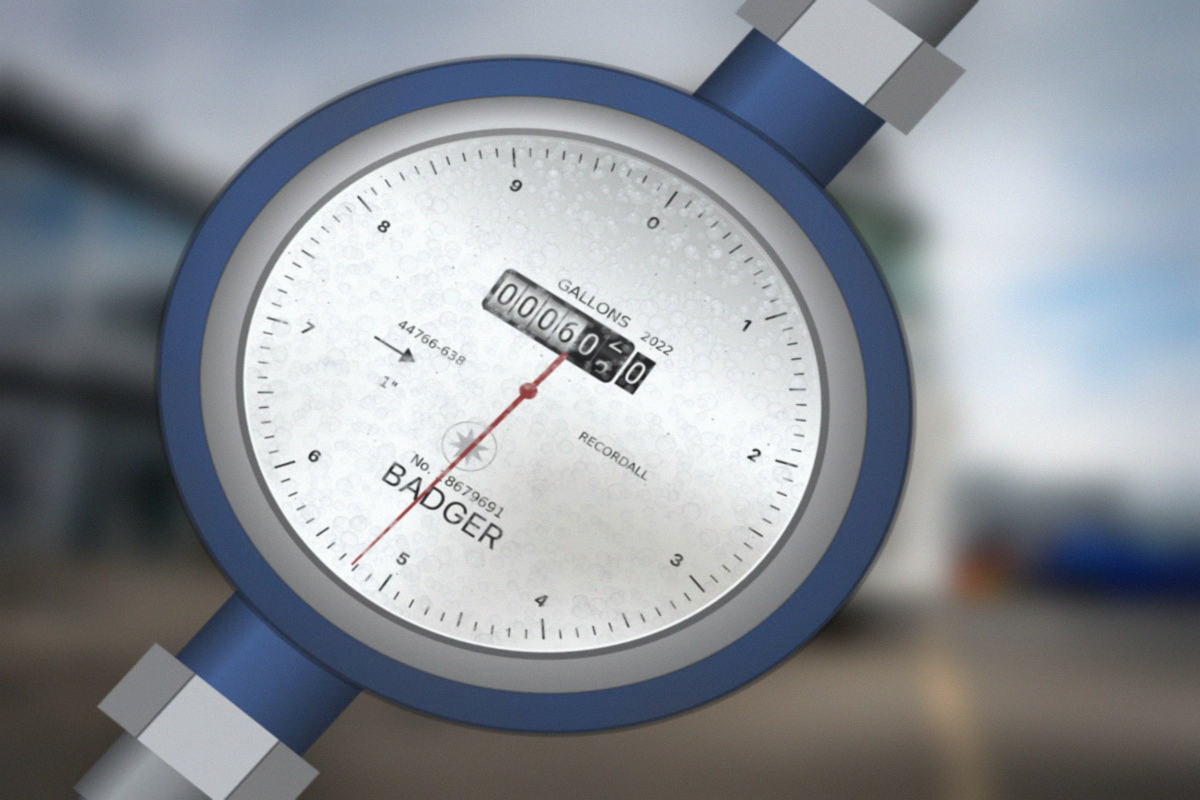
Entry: 6025.2,gal
